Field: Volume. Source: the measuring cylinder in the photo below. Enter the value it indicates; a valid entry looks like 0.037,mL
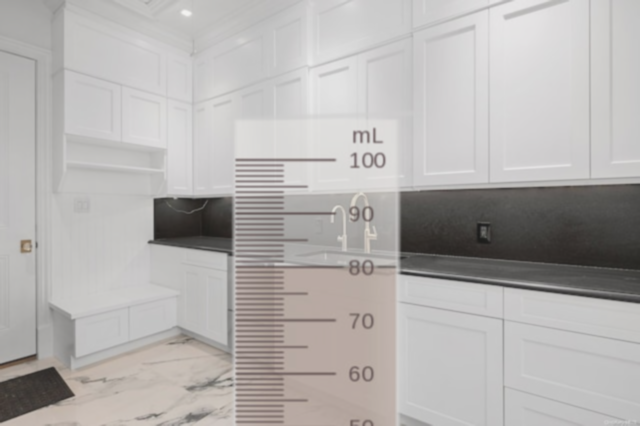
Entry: 80,mL
